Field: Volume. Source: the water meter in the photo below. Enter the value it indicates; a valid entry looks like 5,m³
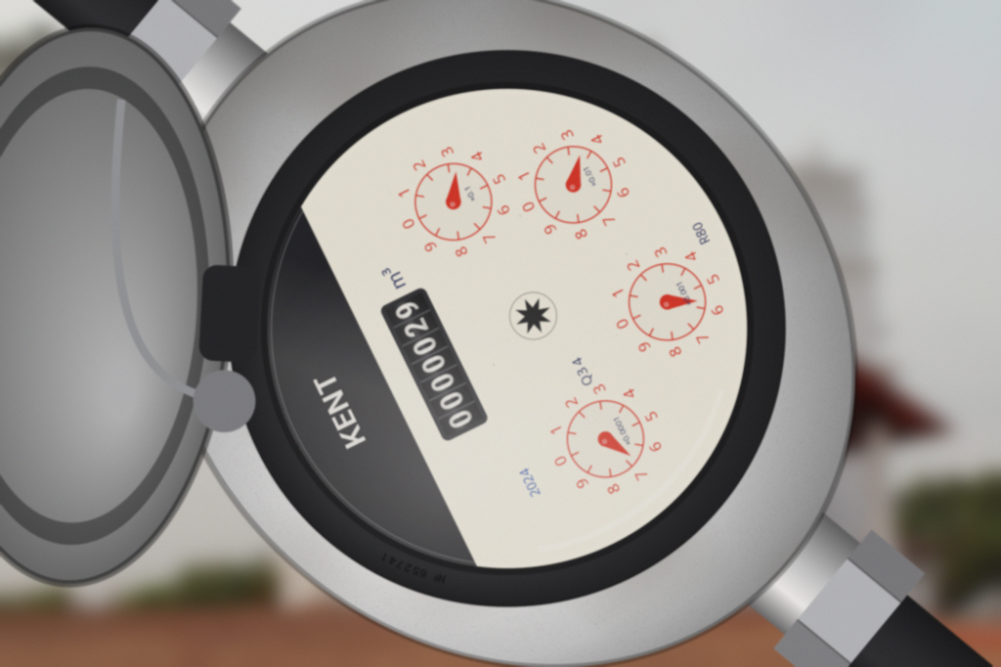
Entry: 29.3356,m³
